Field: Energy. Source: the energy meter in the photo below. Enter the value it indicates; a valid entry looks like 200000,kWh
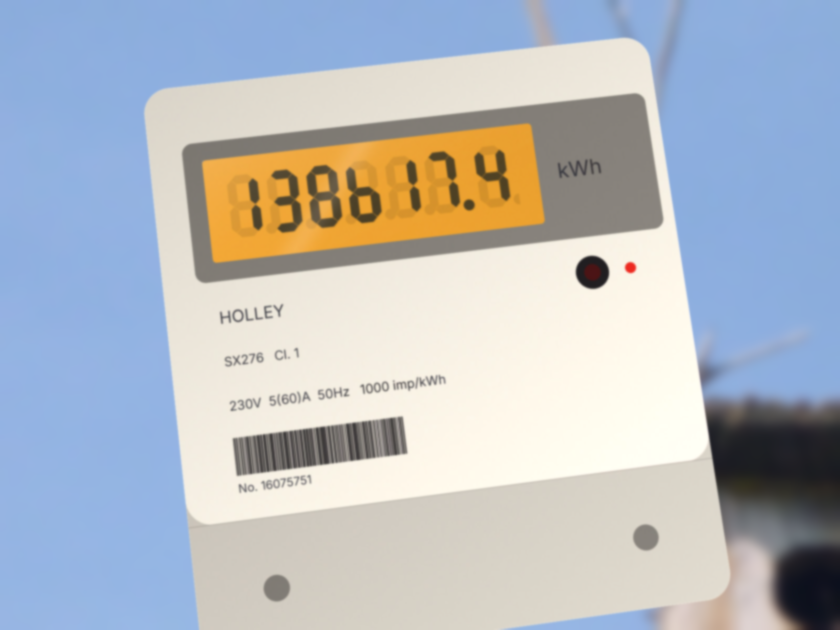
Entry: 138617.4,kWh
